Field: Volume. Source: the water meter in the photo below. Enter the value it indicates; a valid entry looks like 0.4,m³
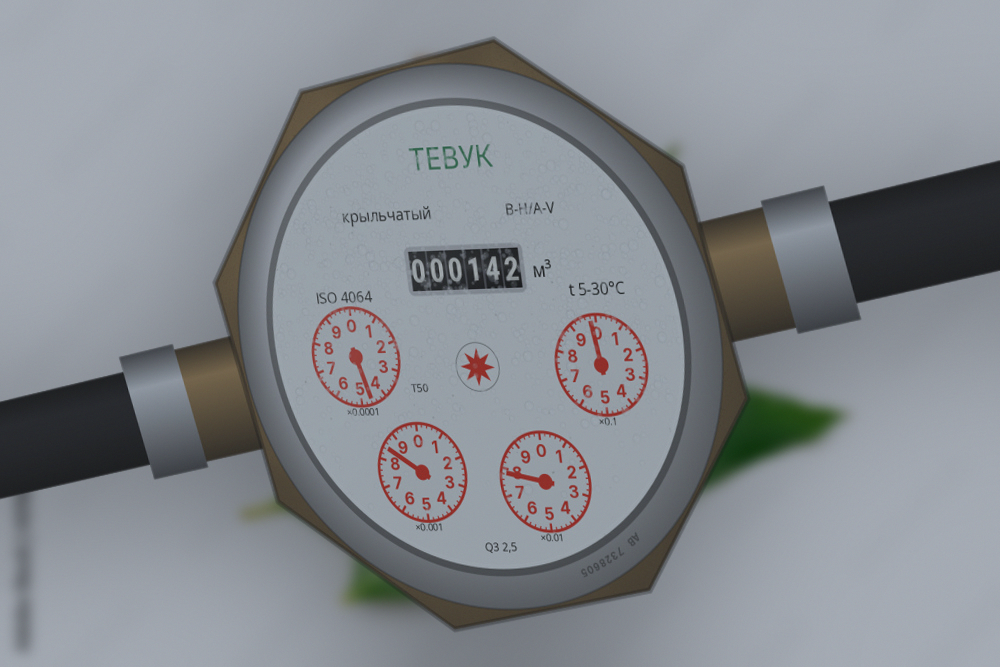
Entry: 141.9784,m³
